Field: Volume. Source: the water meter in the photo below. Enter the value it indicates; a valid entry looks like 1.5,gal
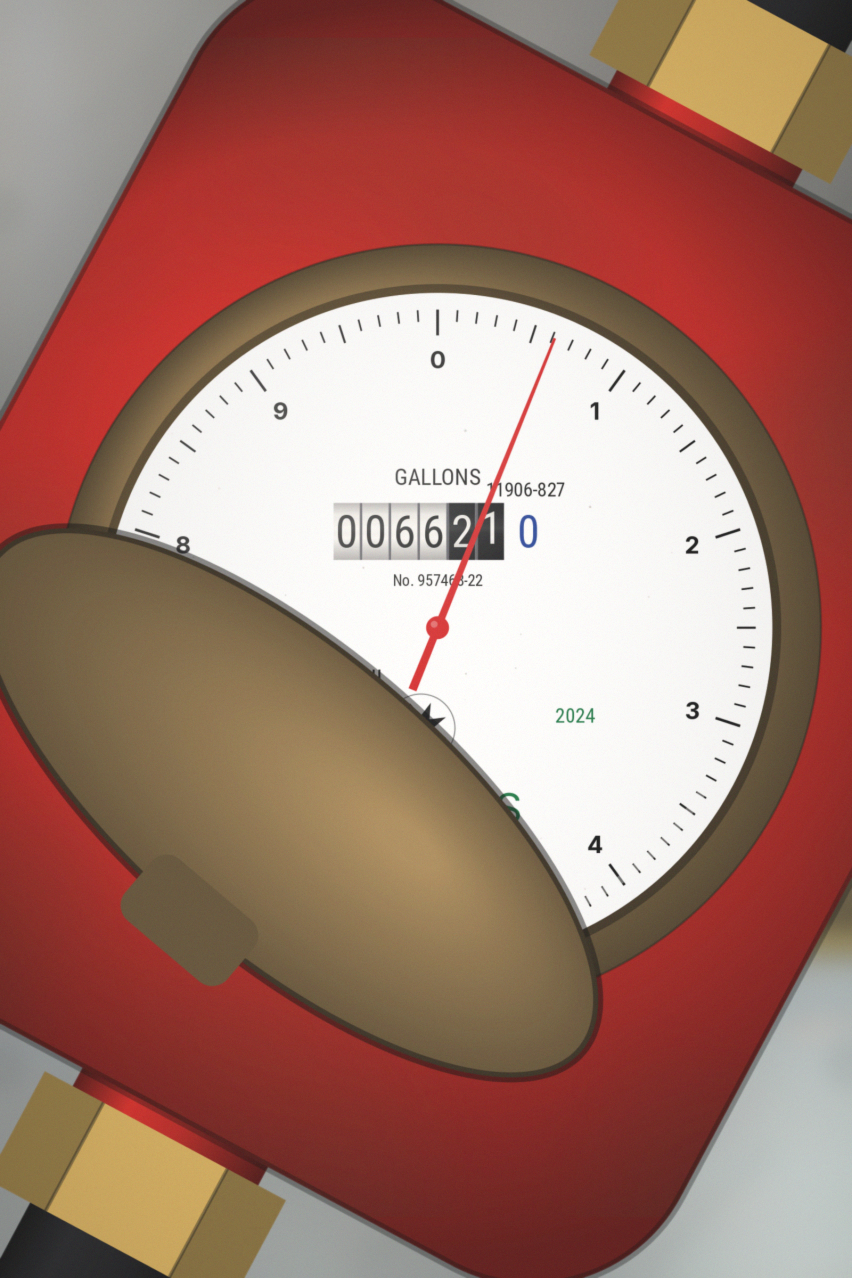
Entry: 66210.6,gal
